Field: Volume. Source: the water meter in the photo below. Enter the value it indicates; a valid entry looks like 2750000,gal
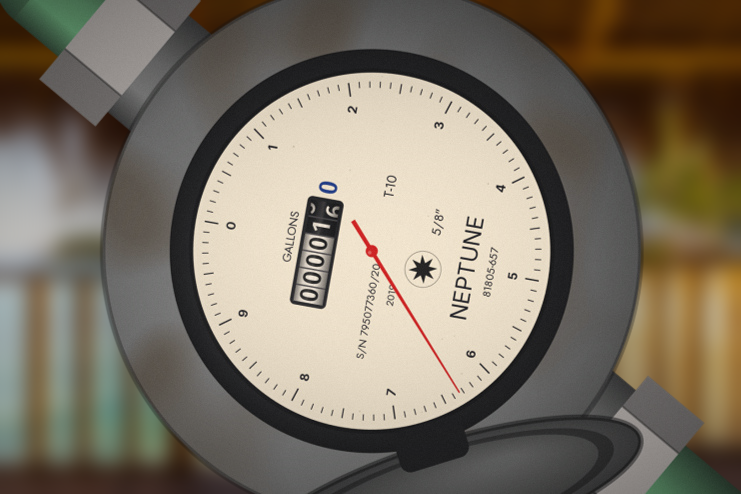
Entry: 156.3,gal
